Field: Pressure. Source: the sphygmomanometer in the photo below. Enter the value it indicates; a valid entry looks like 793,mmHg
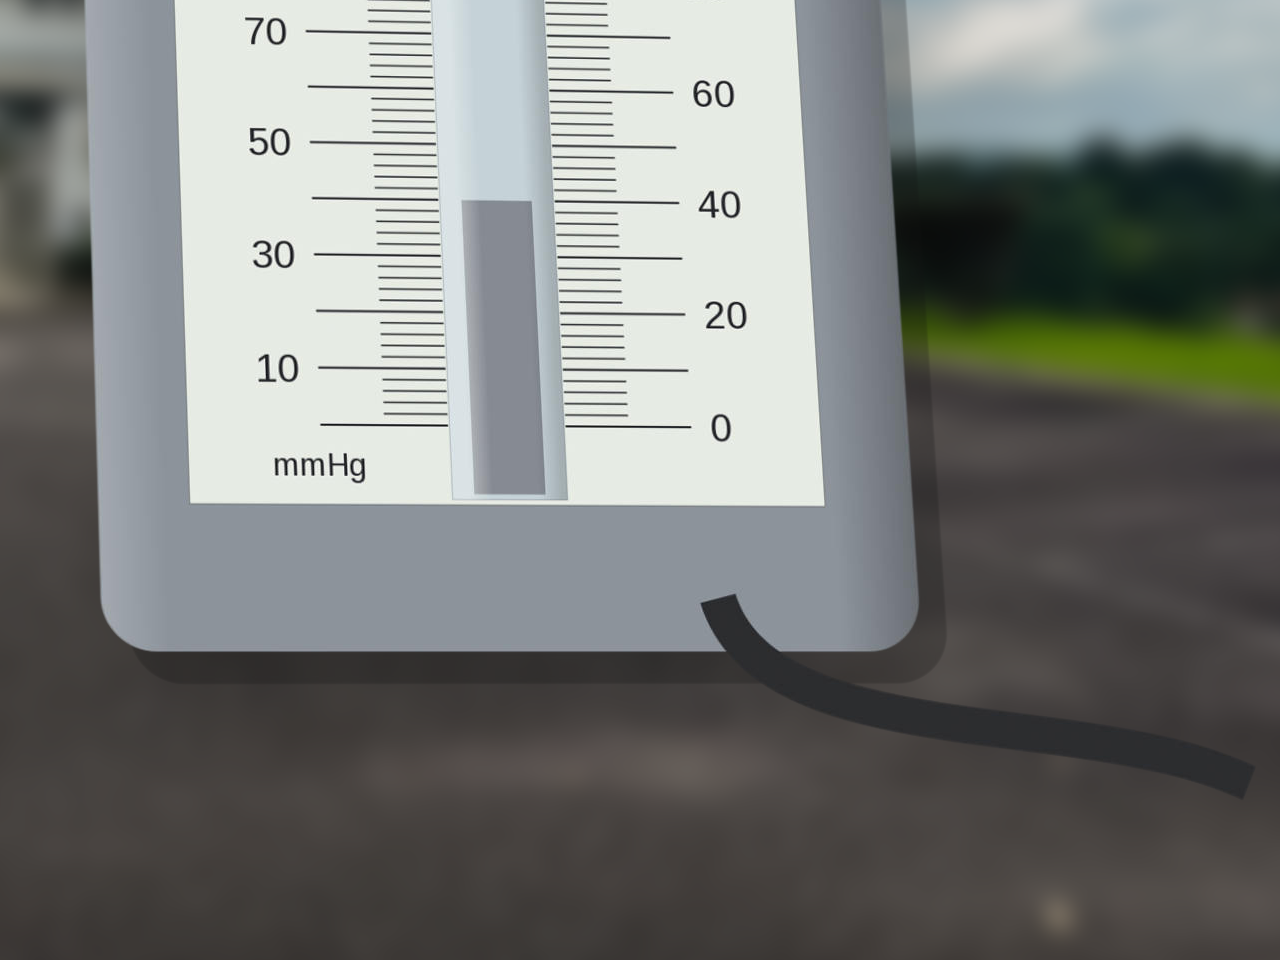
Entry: 40,mmHg
